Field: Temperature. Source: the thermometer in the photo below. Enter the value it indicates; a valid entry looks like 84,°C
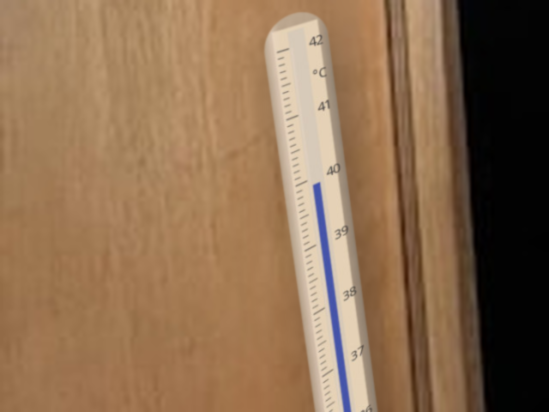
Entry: 39.9,°C
